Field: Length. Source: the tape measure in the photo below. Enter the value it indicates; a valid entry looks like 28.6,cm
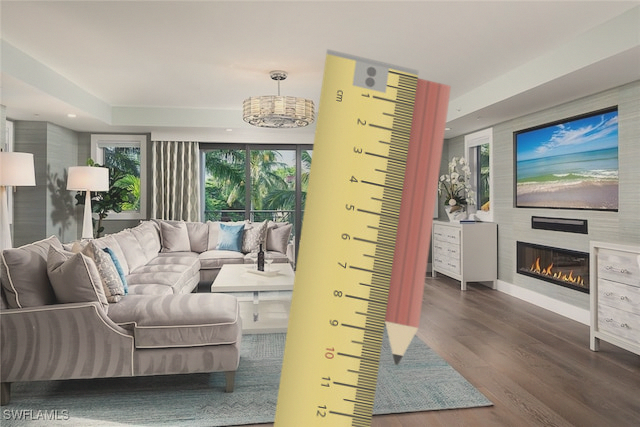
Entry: 10,cm
